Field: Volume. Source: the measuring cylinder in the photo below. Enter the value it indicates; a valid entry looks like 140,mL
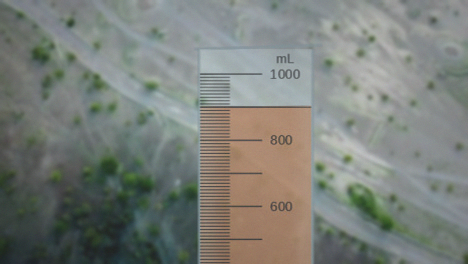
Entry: 900,mL
